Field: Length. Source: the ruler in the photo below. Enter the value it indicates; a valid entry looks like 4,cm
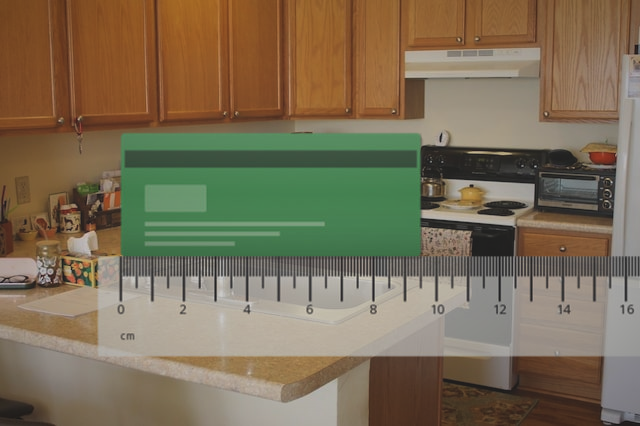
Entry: 9.5,cm
